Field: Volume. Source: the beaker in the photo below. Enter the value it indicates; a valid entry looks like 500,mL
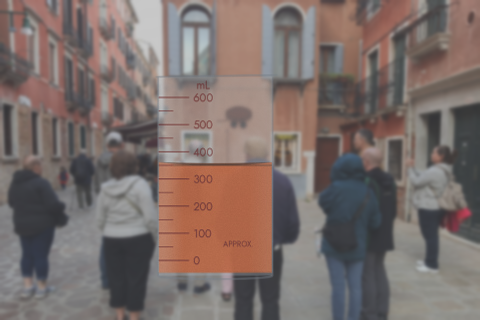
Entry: 350,mL
